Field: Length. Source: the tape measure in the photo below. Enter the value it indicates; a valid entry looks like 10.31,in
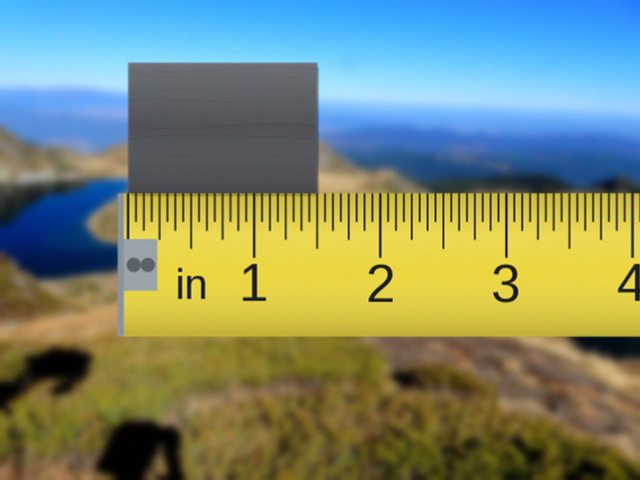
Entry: 1.5,in
